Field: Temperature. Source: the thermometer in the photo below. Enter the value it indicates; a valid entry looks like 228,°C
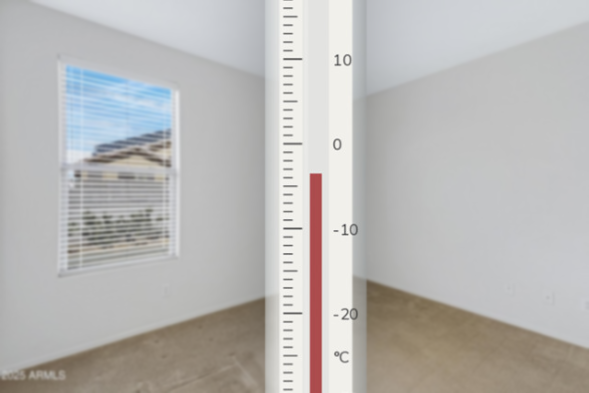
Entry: -3.5,°C
